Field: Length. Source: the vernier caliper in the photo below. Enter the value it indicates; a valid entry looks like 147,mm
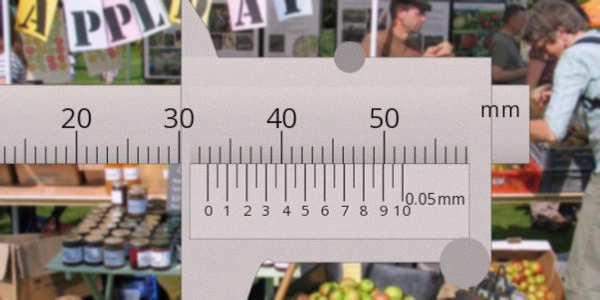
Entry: 32.8,mm
